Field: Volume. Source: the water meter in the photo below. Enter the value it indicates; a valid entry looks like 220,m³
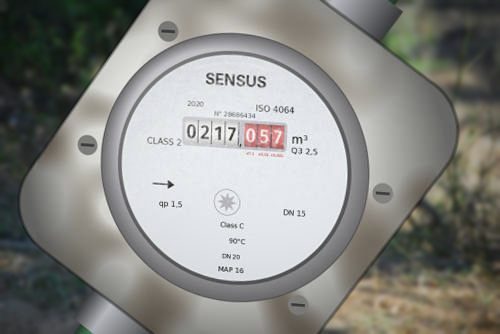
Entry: 217.057,m³
